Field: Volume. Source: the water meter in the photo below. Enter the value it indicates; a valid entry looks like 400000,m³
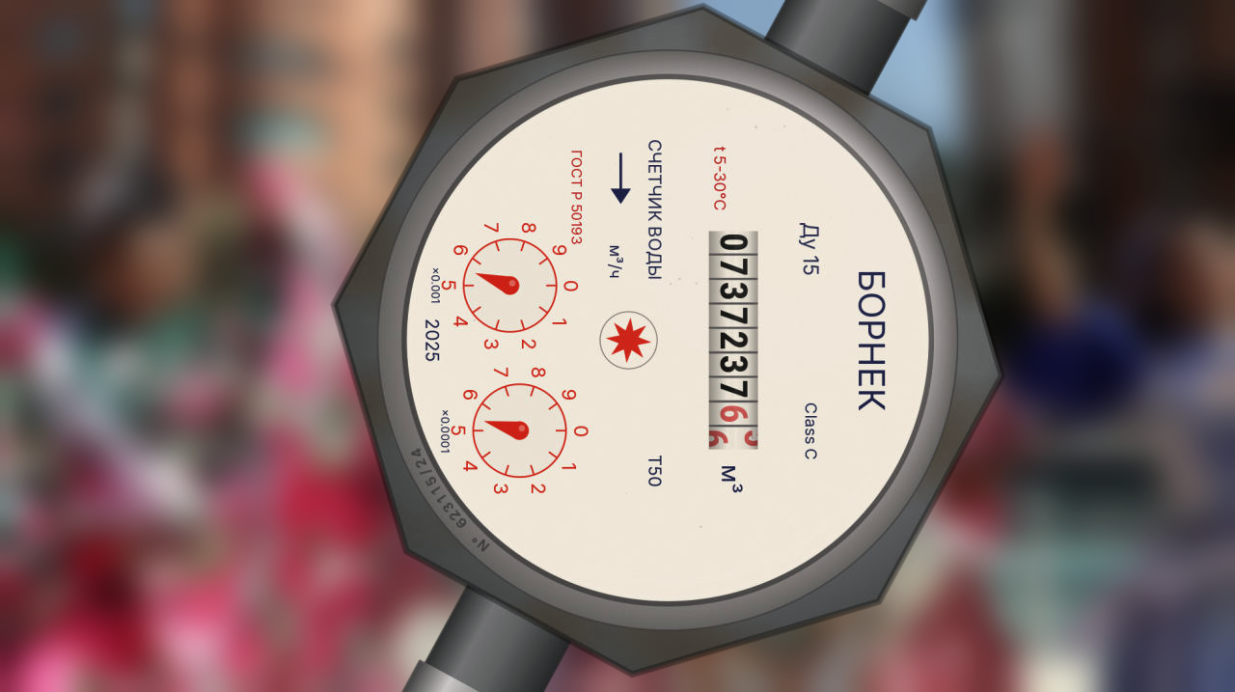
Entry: 737237.6555,m³
